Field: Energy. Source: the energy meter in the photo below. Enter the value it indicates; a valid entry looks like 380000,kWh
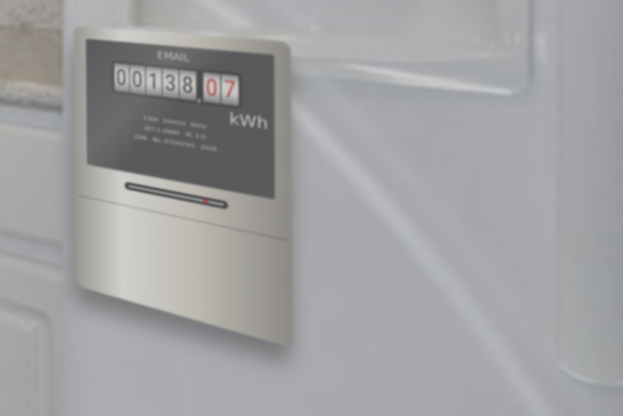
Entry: 138.07,kWh
